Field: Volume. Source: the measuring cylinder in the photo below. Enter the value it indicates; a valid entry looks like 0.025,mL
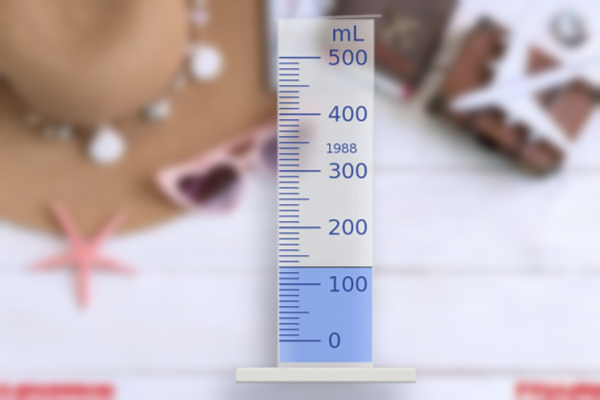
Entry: 130,mL
